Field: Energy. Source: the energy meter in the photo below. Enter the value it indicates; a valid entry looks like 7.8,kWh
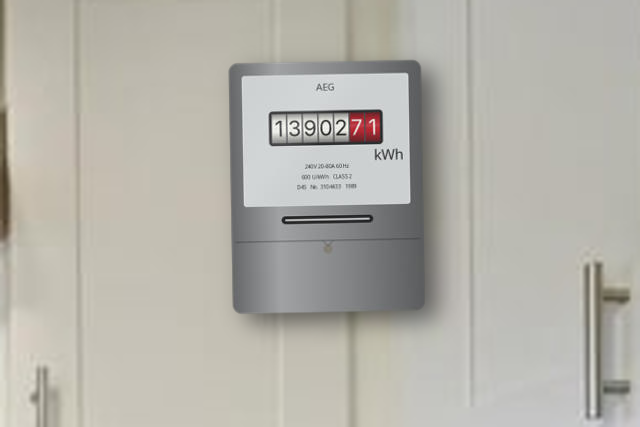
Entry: 13902.71,kWh
